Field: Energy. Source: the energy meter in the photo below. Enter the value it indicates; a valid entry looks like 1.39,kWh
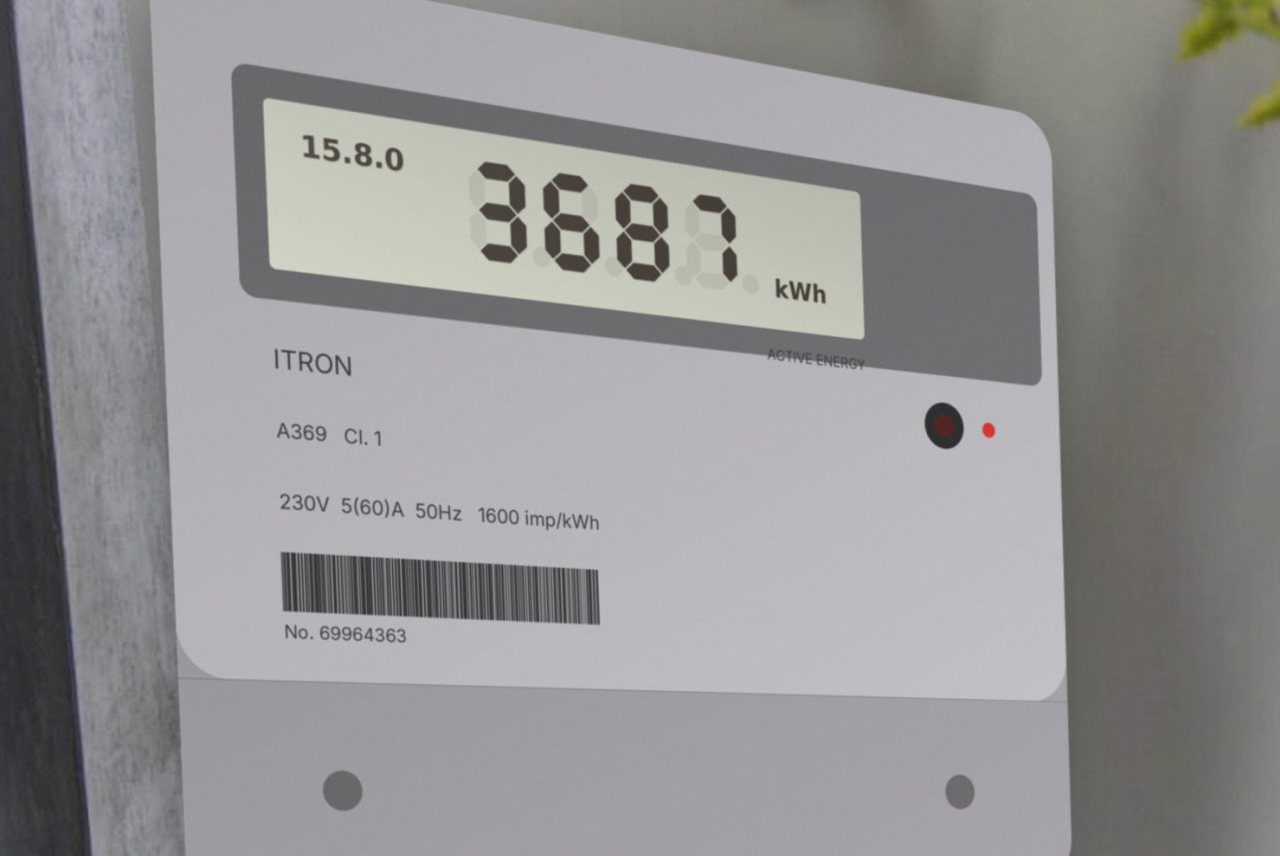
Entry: 3687,kWh
